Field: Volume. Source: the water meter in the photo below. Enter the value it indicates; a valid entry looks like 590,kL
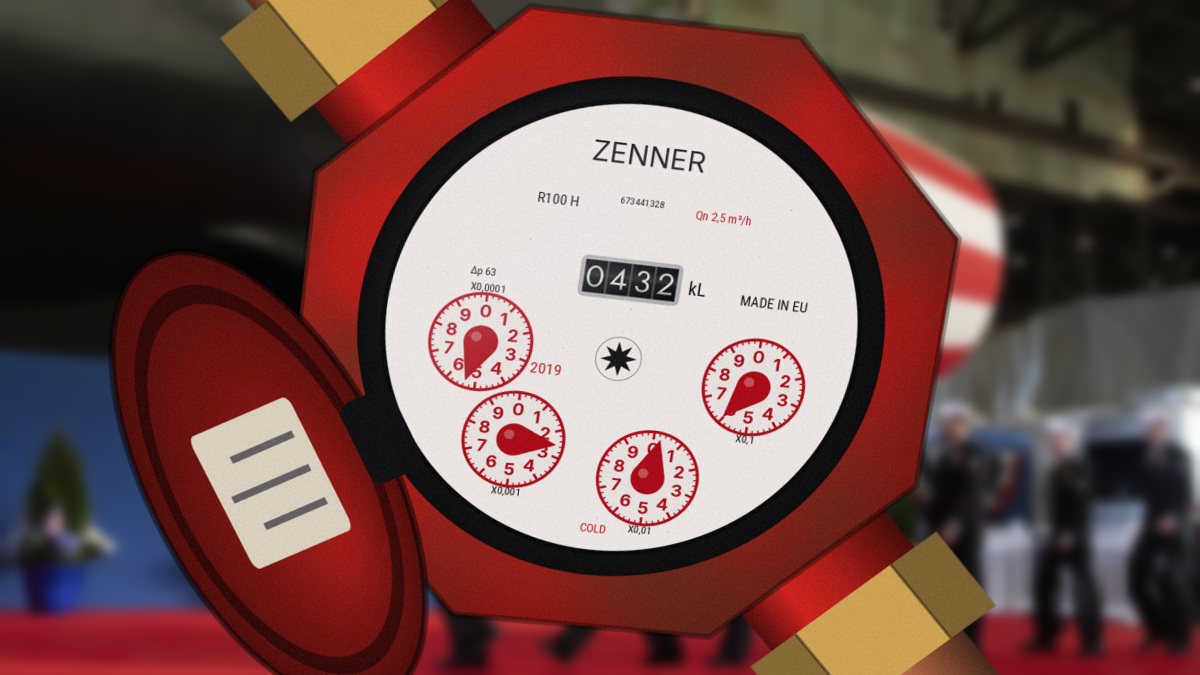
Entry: 432.6025,kL
